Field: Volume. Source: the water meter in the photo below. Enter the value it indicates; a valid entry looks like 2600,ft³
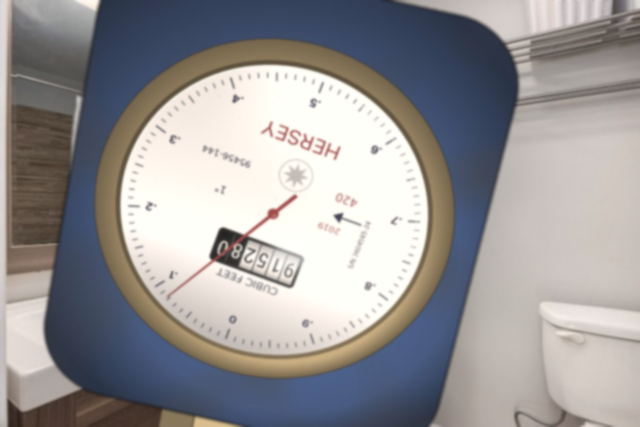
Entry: 915280.08,ft³
